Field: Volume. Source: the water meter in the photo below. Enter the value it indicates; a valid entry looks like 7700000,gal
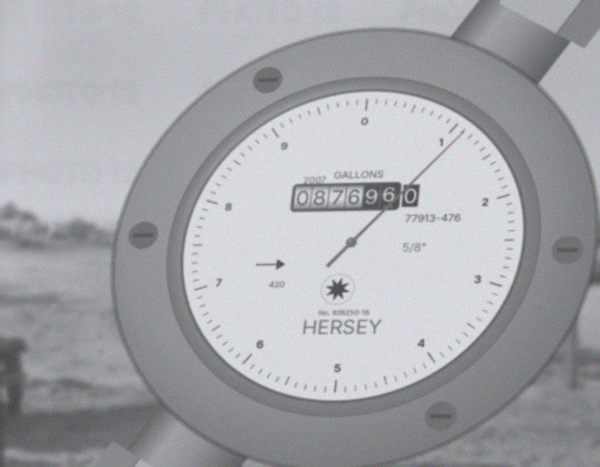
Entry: 876961.1,gal
